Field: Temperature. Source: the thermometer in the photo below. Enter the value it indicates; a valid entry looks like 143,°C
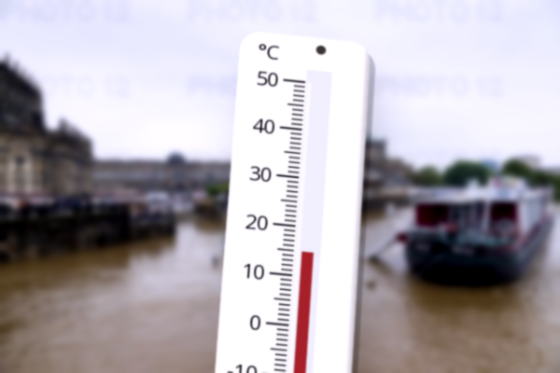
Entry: 15,°C
